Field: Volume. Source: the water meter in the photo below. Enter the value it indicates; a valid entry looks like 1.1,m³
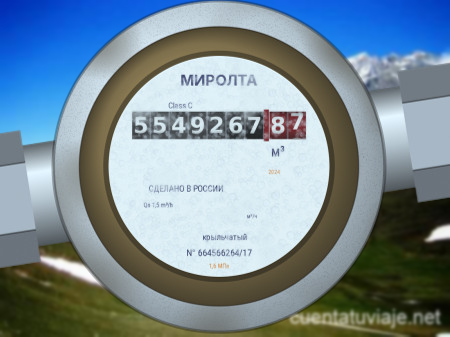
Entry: 5549267.87,m³
